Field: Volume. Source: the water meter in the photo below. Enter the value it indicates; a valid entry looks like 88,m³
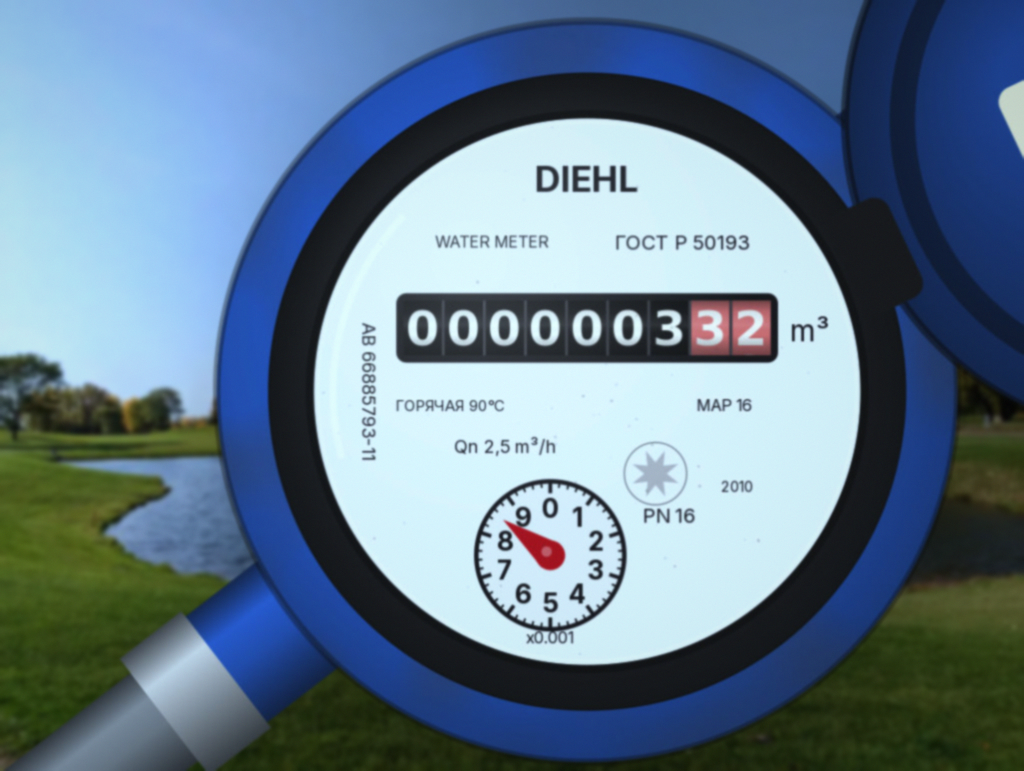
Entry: 3.328,m³
